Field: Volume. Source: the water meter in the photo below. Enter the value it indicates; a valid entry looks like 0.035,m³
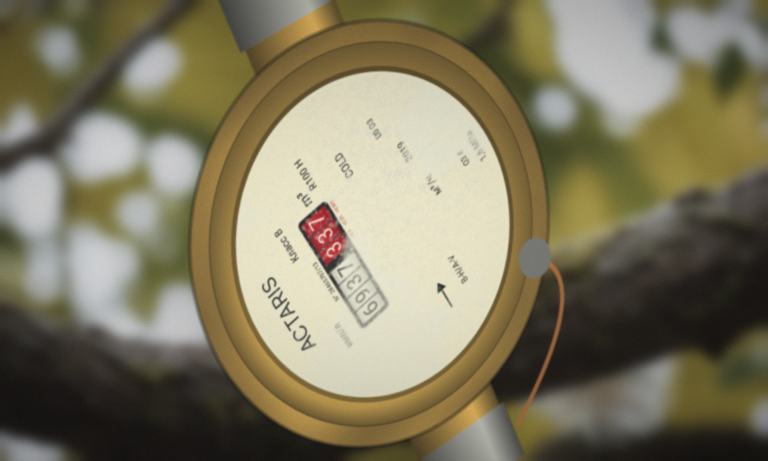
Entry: 6937.337,m³
